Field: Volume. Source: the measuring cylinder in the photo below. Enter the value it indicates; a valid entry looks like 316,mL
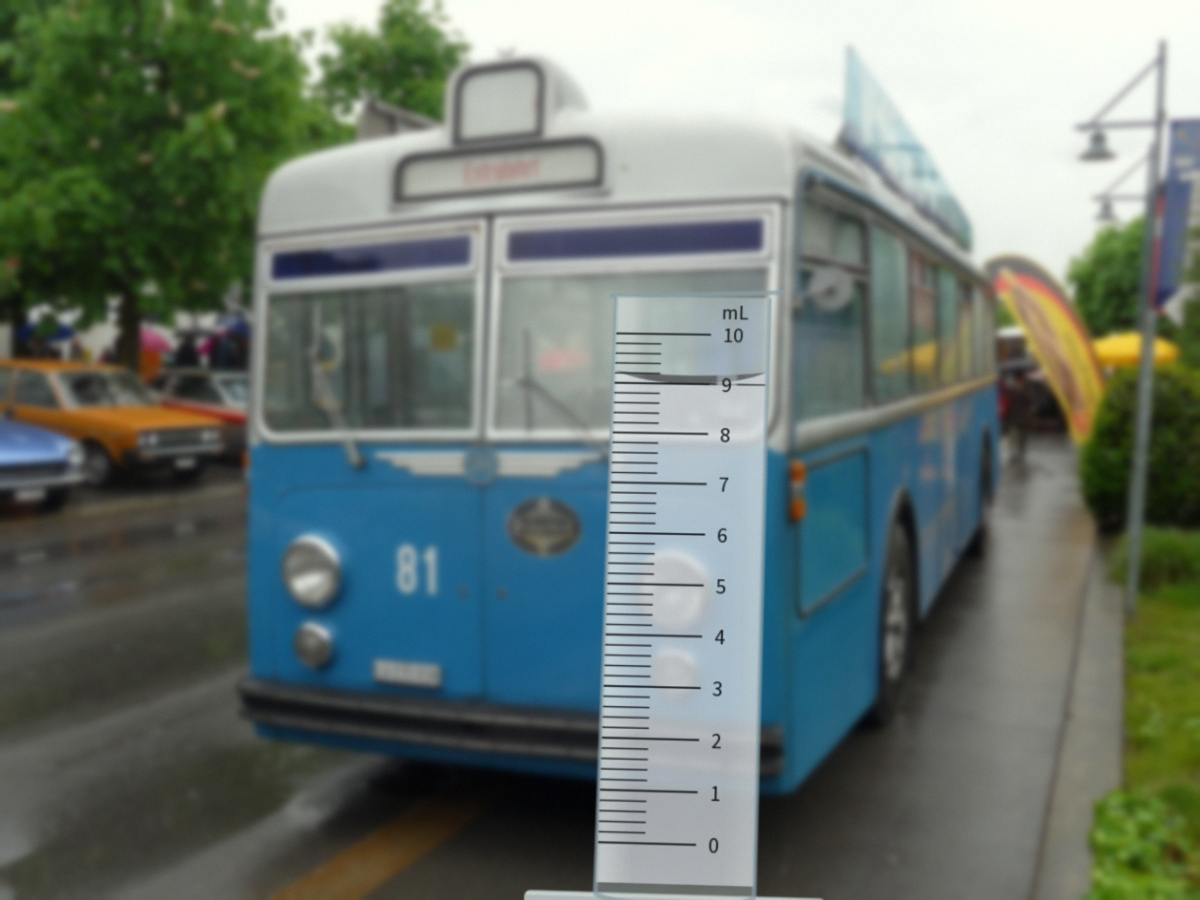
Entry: 9,mL
